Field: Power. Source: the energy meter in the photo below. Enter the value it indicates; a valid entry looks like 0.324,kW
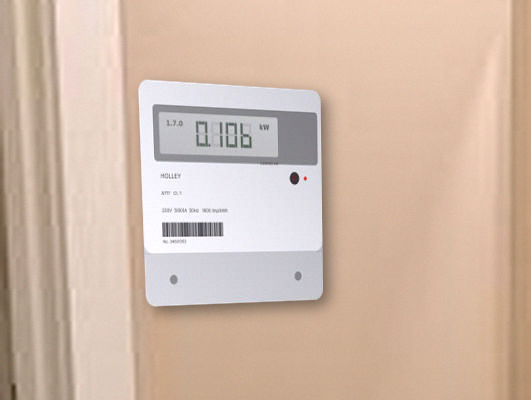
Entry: 0.106,kW
